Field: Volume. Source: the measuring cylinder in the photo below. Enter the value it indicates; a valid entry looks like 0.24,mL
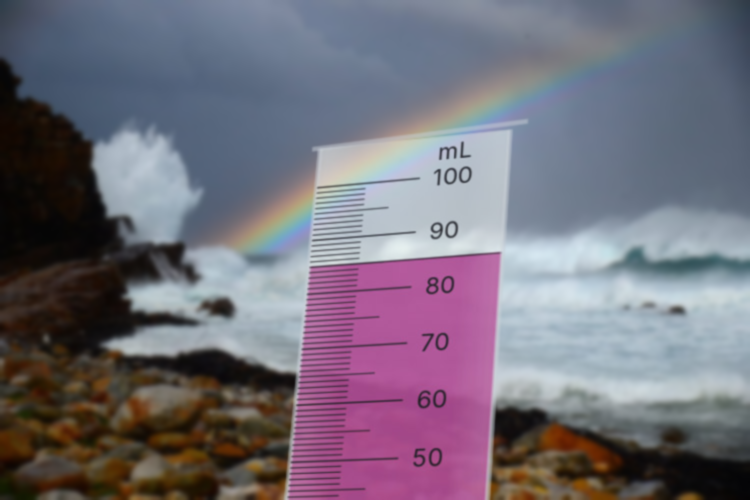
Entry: 85,mL
